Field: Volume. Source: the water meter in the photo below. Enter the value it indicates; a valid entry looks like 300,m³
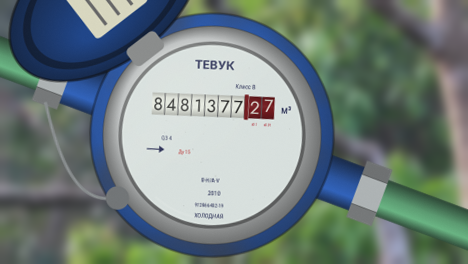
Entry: 8481377.27,m³
